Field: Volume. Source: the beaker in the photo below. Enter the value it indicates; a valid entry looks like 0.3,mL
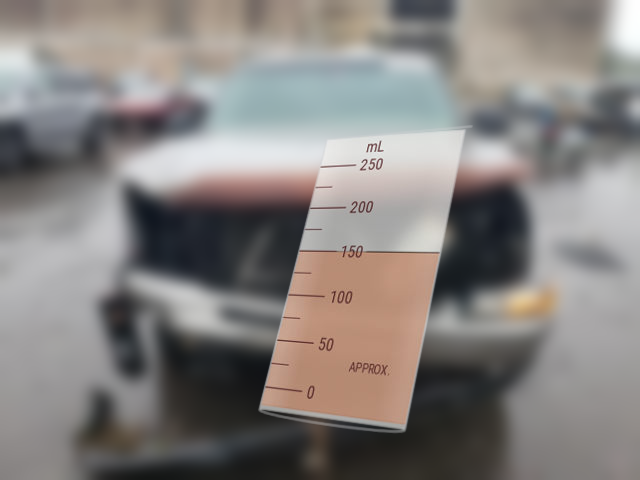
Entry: 150,mL
